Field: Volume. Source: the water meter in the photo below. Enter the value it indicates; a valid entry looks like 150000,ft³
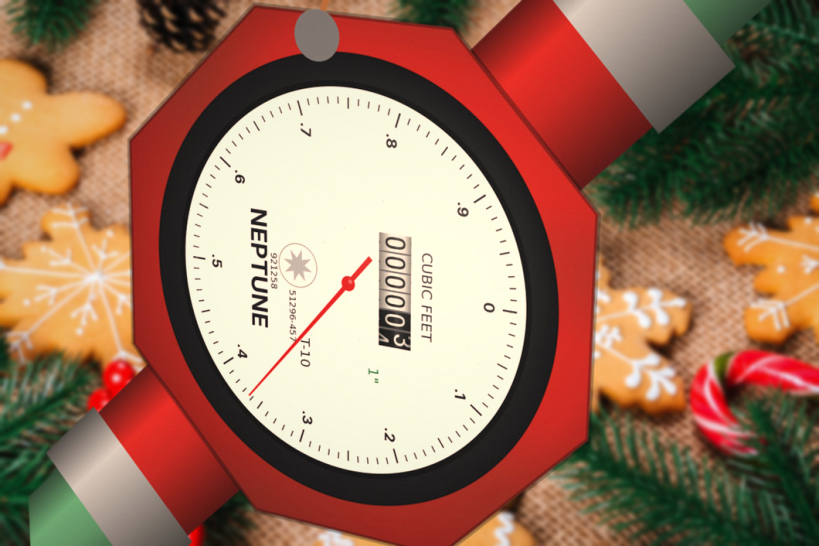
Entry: 3.36,ft³
